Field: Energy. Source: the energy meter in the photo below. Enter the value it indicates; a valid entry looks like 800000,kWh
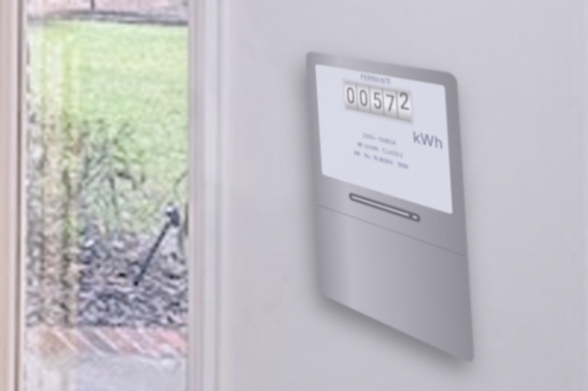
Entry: 572,kWh
